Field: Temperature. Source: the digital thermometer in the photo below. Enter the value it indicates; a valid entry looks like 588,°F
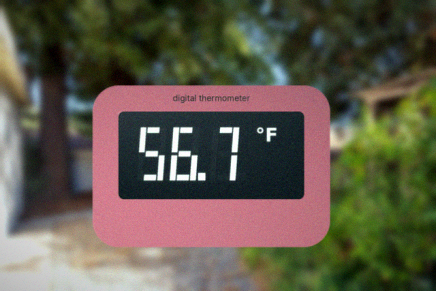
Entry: 56.7,°F
